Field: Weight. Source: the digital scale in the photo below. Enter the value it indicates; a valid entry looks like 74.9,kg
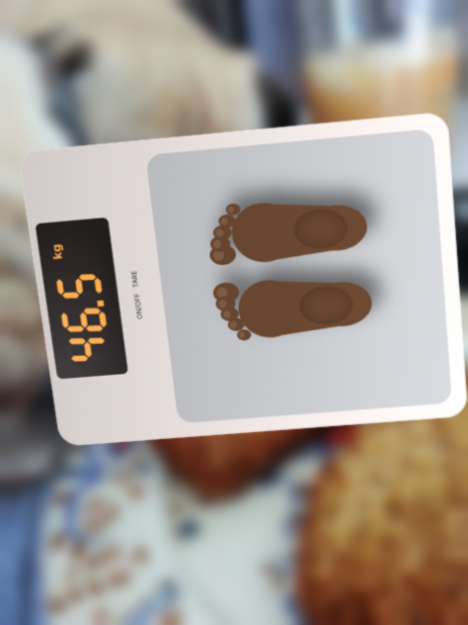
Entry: 46.5,kg
